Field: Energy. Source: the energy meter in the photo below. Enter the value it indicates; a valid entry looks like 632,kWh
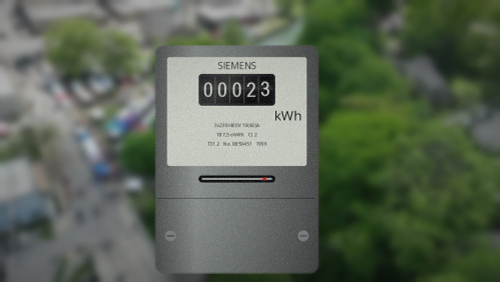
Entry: 23,kWh
